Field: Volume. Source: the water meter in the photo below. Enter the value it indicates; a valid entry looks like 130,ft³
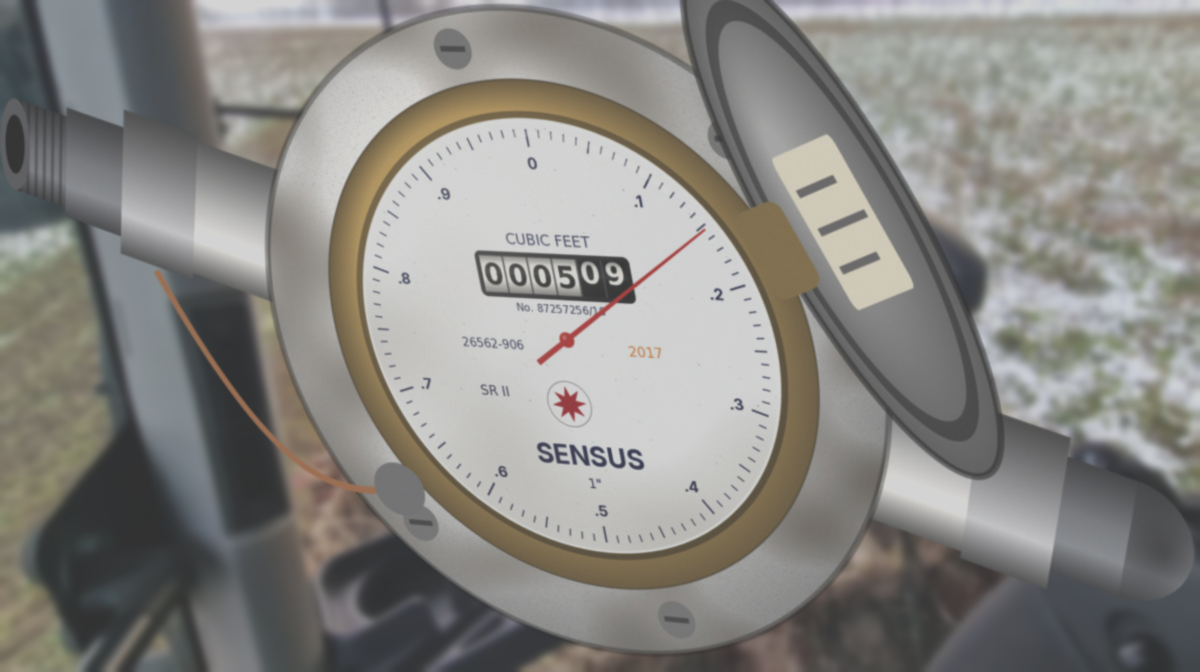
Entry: 509.15,ft³
